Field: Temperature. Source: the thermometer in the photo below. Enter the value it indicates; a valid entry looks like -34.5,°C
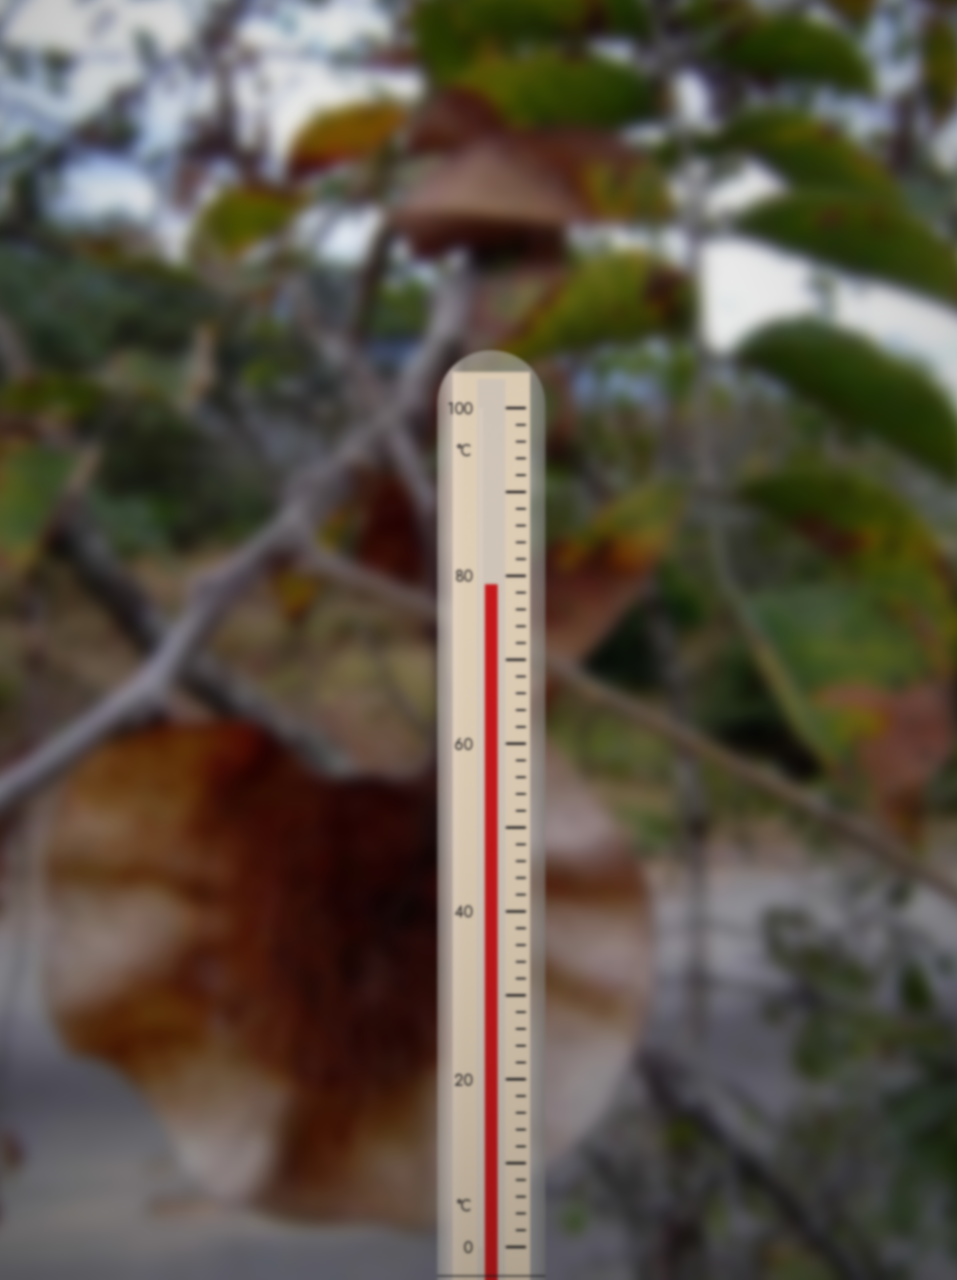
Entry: 79,°C
